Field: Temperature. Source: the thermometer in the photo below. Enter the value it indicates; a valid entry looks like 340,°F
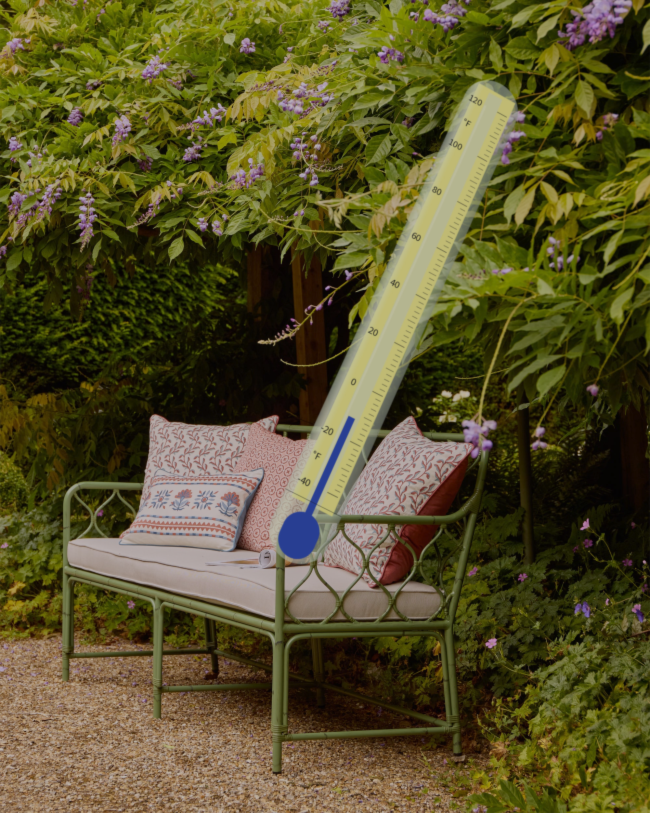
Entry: -12,°F
